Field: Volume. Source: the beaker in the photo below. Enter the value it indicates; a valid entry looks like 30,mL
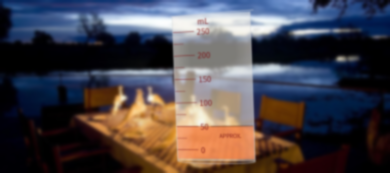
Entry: 50,mL
